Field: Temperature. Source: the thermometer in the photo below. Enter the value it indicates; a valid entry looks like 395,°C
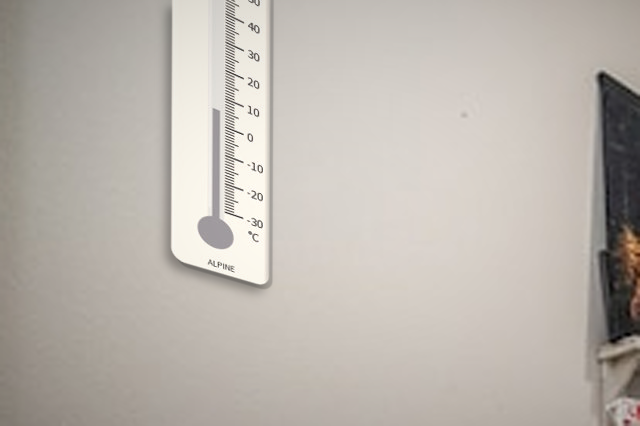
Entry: 5,°C
